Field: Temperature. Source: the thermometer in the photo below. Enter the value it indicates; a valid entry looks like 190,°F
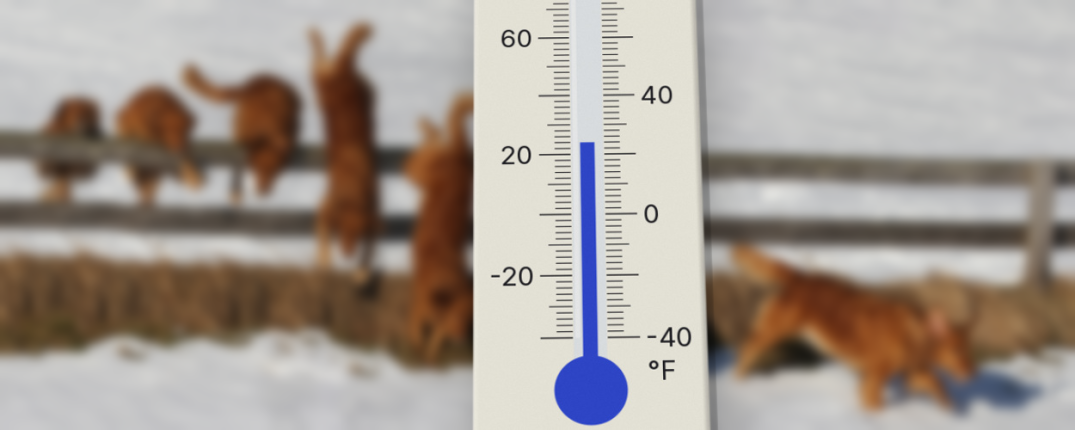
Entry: 24,°F
